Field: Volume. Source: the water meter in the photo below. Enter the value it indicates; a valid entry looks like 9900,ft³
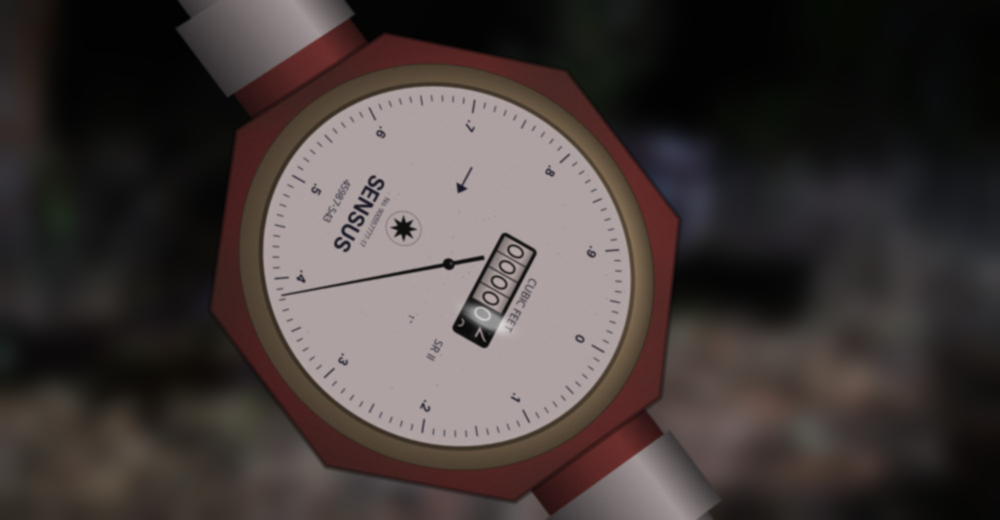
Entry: 2.38,ft³
